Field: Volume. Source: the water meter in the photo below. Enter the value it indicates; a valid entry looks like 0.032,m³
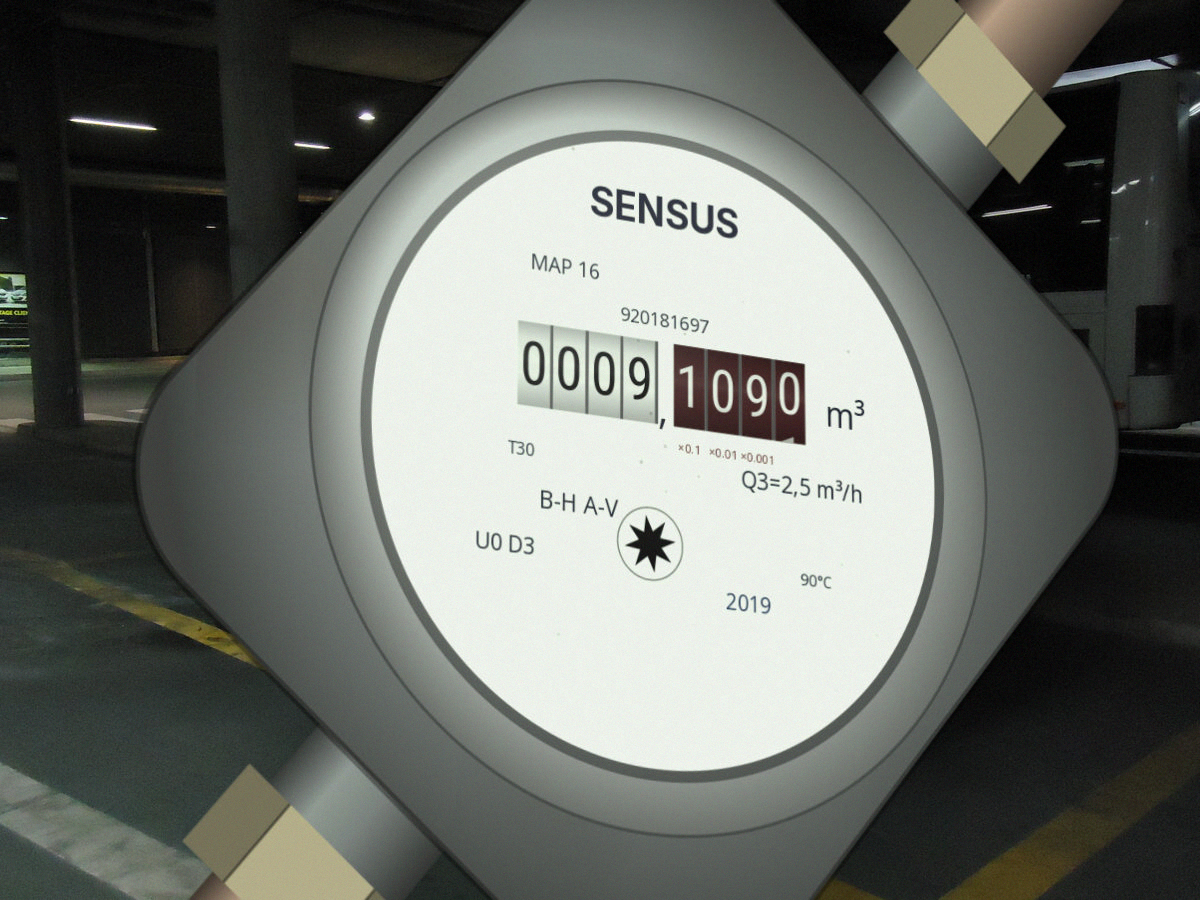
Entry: 9.1090,m³
